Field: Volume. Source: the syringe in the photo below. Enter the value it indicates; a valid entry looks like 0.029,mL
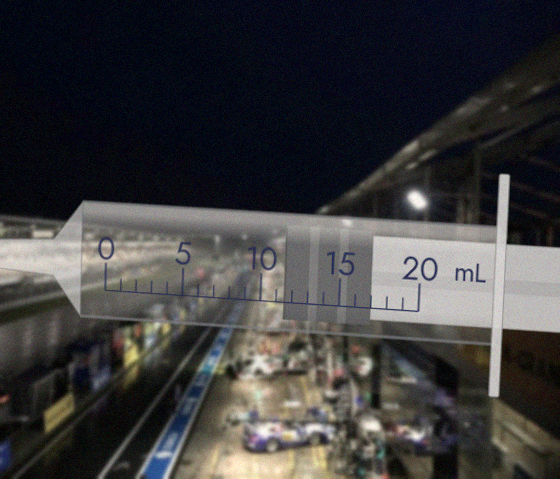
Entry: 11.5,mL
